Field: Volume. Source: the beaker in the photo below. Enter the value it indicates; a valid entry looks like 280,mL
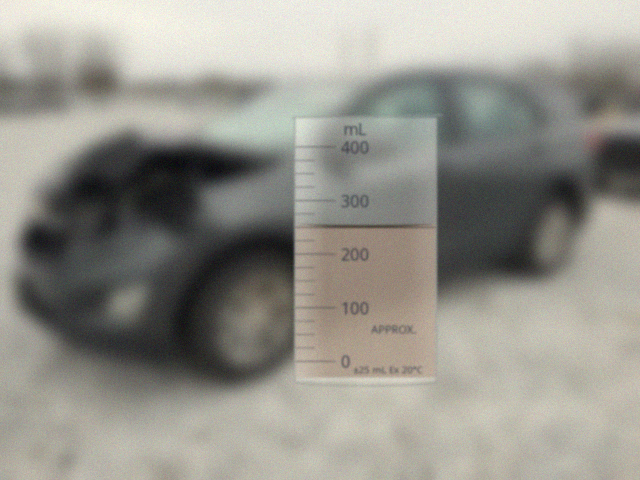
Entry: 250,mL
